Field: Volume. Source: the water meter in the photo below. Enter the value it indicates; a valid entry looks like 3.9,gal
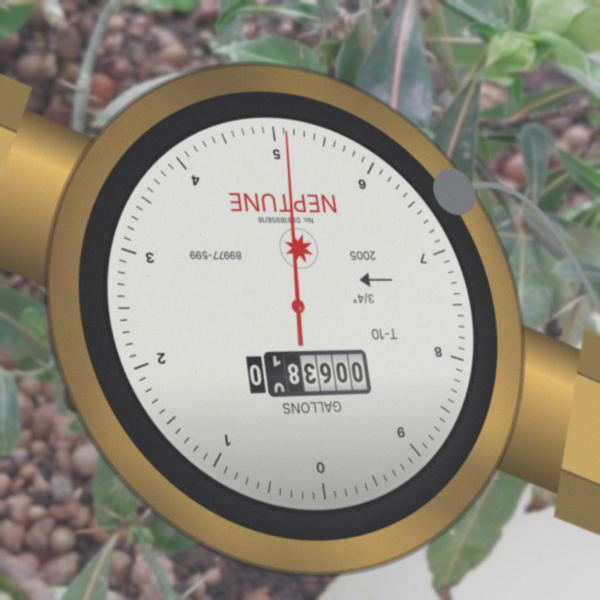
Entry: 63805.1,gal
